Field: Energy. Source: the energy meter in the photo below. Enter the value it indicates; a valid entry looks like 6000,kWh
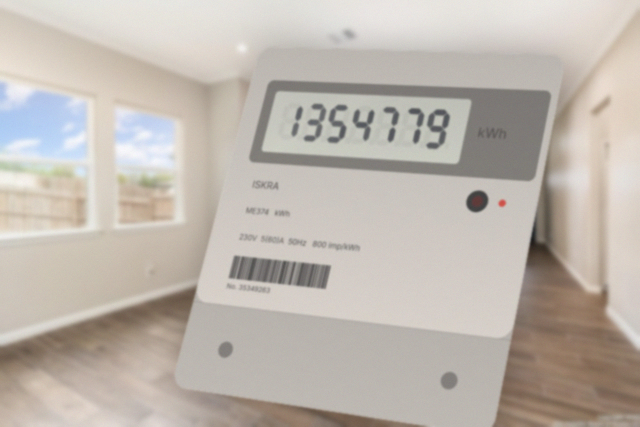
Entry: 1354779,kWh
